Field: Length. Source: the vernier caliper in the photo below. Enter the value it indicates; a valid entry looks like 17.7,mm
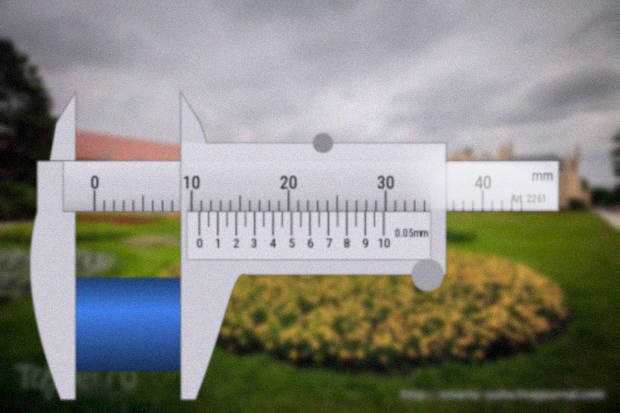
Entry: 10.8,mm
